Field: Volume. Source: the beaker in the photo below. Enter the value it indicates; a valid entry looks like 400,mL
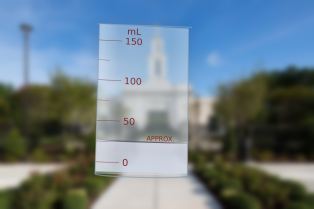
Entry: 25,mL
